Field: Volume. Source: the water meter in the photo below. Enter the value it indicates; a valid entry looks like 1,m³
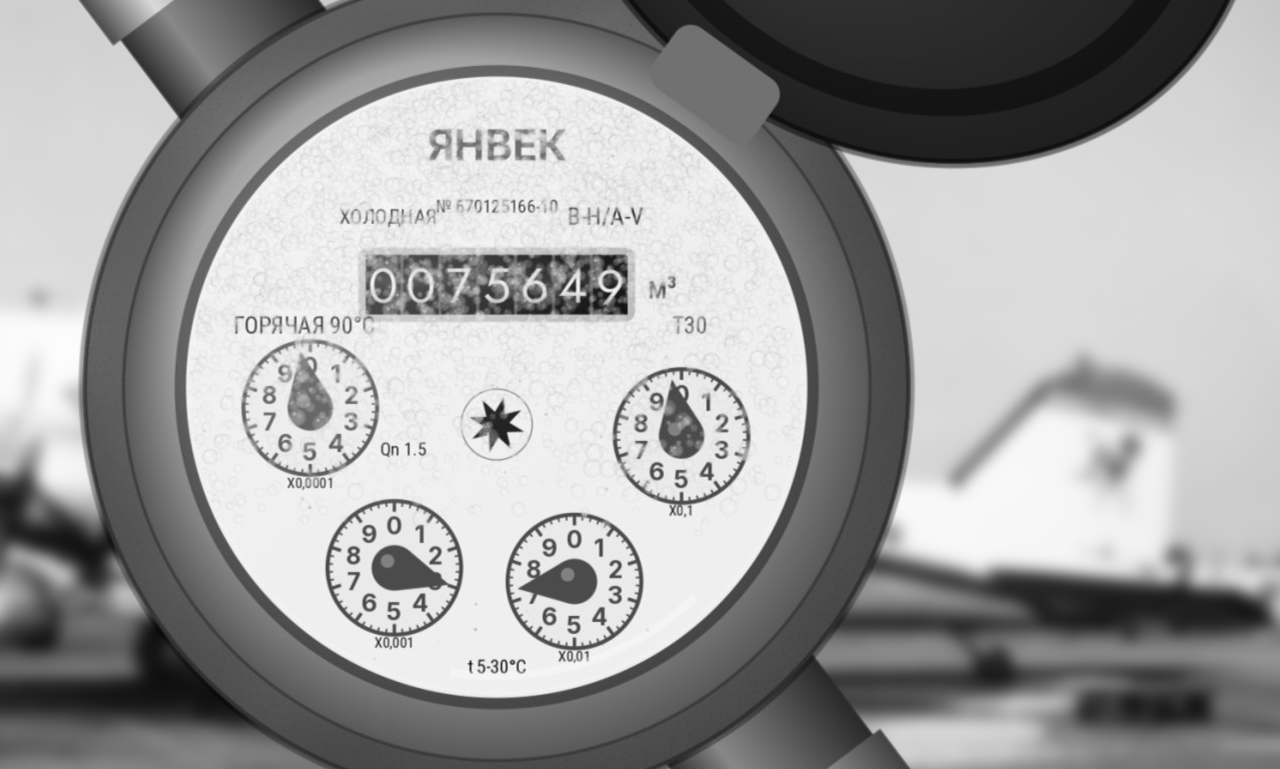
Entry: 75648.9729,m³
